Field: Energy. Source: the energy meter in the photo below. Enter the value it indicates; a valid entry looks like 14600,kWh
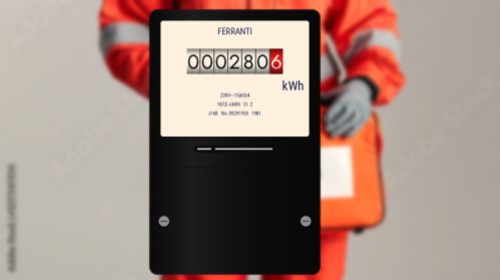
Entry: 280.6,kWh
